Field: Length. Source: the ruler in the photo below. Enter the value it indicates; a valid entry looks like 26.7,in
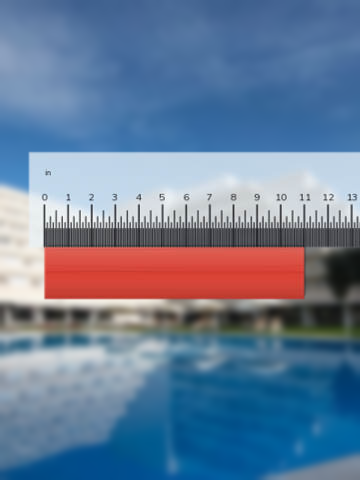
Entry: 11,in
